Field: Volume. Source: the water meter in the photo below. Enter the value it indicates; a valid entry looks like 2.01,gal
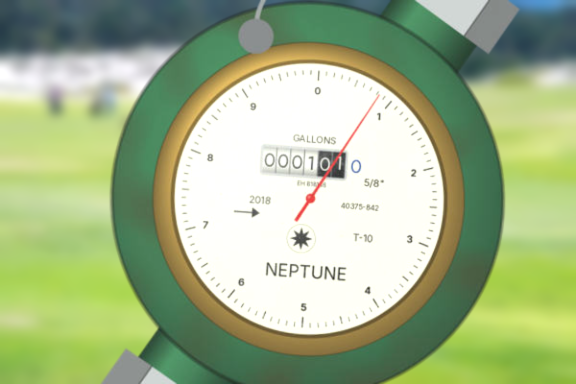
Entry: 1010.8,gal
